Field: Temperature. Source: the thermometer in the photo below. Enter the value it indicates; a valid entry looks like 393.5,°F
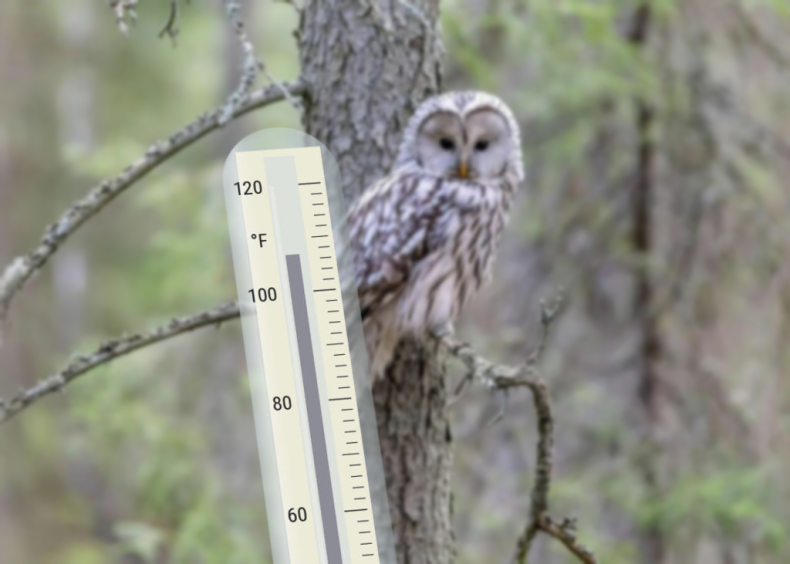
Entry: 107,°F
